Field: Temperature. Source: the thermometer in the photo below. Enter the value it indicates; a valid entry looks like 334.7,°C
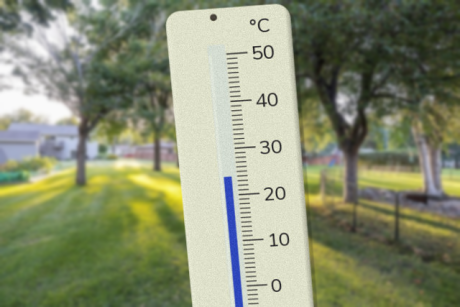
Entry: 24,°C
